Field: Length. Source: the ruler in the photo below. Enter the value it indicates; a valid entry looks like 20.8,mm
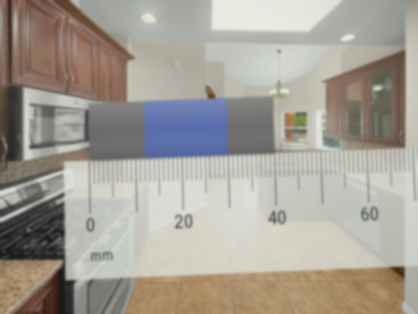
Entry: 40,mm
